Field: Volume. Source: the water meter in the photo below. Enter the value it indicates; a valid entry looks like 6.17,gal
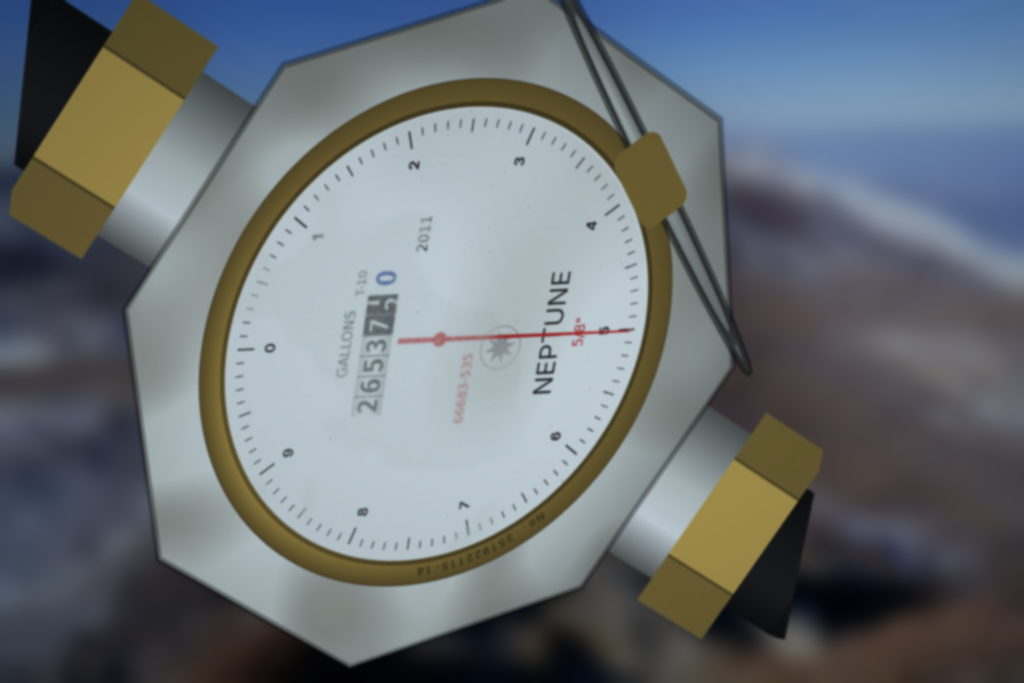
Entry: 2653715.0,gal
